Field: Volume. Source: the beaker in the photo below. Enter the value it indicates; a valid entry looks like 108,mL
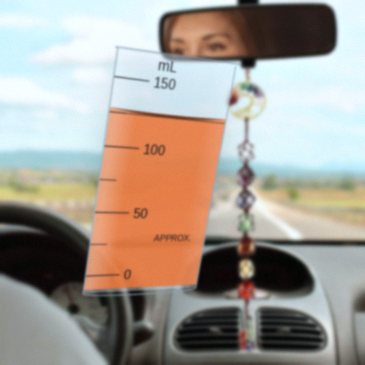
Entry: 125,mL
